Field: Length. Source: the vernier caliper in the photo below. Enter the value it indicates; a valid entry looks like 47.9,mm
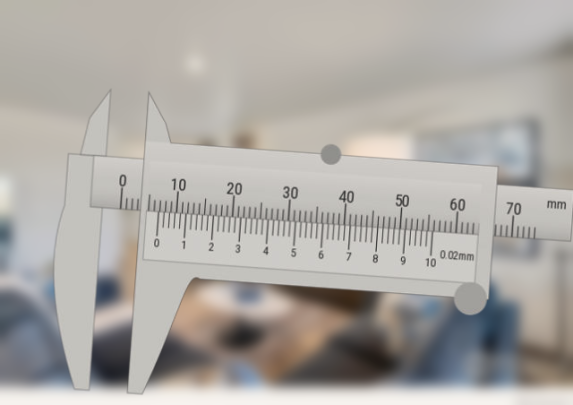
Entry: 6.8,mm
